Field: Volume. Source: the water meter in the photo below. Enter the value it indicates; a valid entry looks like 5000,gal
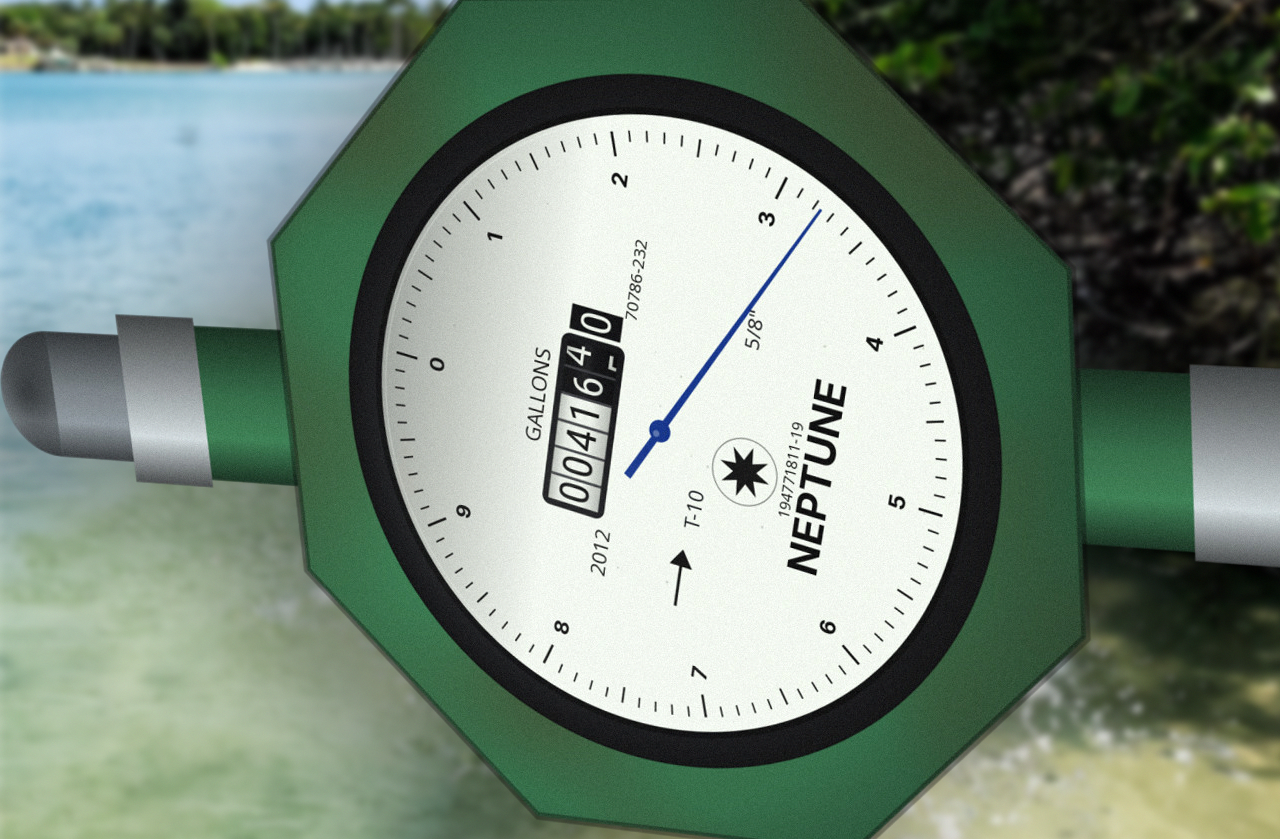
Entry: 41643.2,gal
